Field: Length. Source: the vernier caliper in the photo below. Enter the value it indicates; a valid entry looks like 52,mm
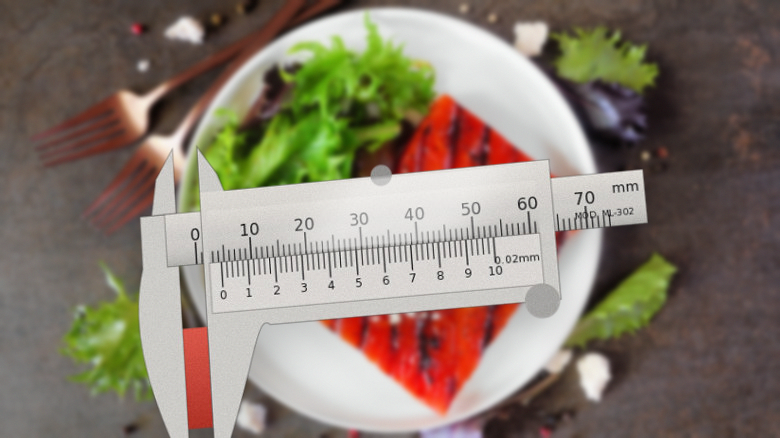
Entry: 4.5,mm
